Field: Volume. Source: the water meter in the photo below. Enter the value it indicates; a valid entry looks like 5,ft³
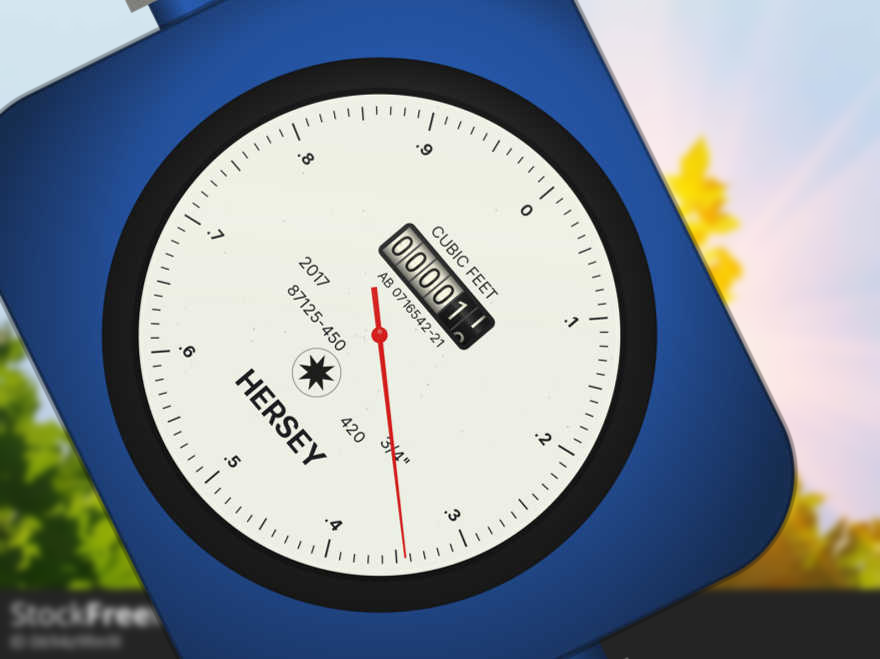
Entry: 11.34,ft³
